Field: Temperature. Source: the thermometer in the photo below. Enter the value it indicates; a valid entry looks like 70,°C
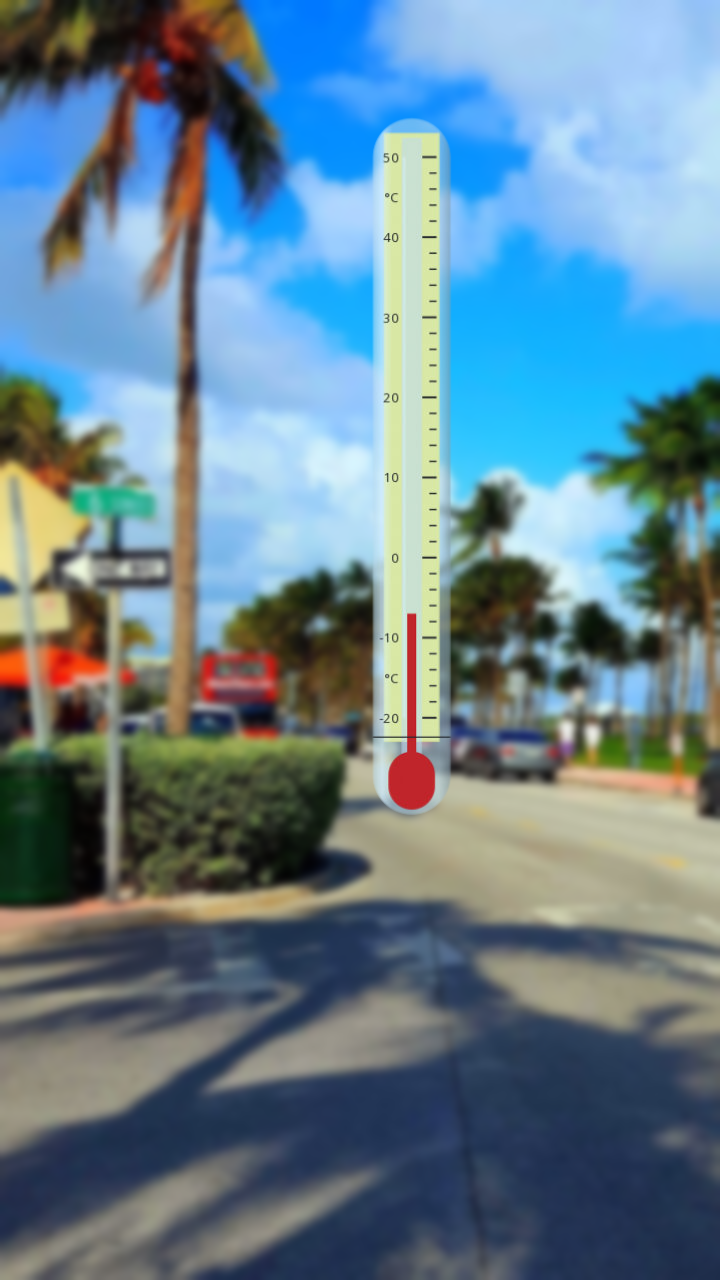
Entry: -7,°C
